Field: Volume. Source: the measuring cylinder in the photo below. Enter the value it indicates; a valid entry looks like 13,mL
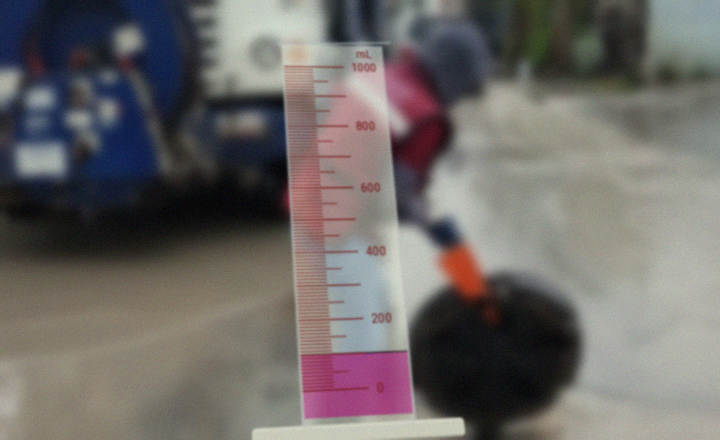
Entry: 100,mL
